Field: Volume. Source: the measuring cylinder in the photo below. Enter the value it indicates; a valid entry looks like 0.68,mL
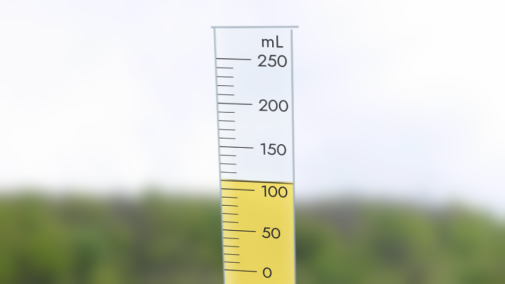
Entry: 110,mL
